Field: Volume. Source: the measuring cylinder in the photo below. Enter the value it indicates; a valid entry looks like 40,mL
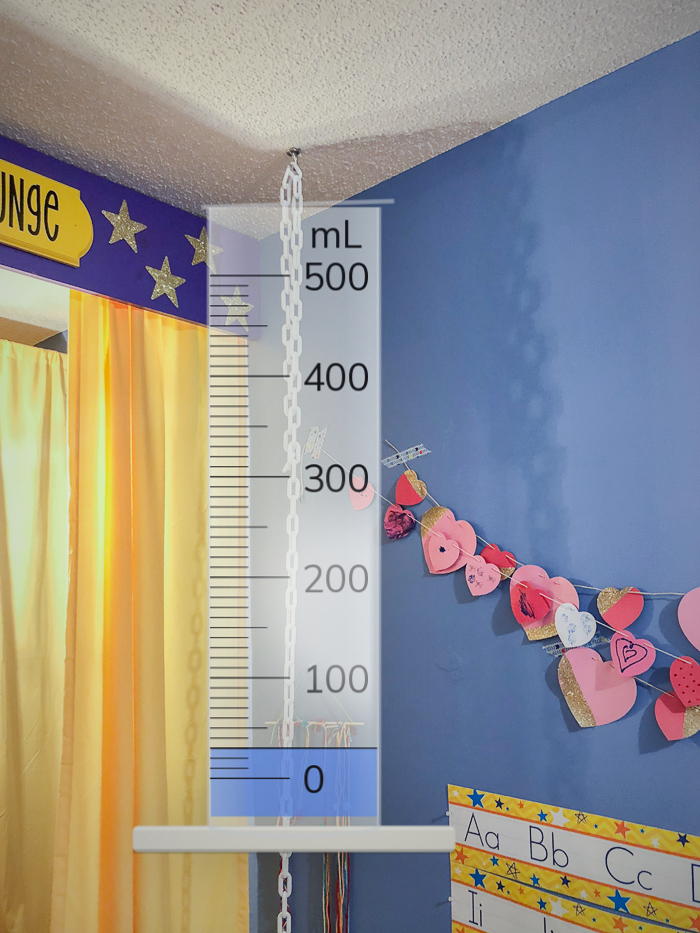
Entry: 30,mL
